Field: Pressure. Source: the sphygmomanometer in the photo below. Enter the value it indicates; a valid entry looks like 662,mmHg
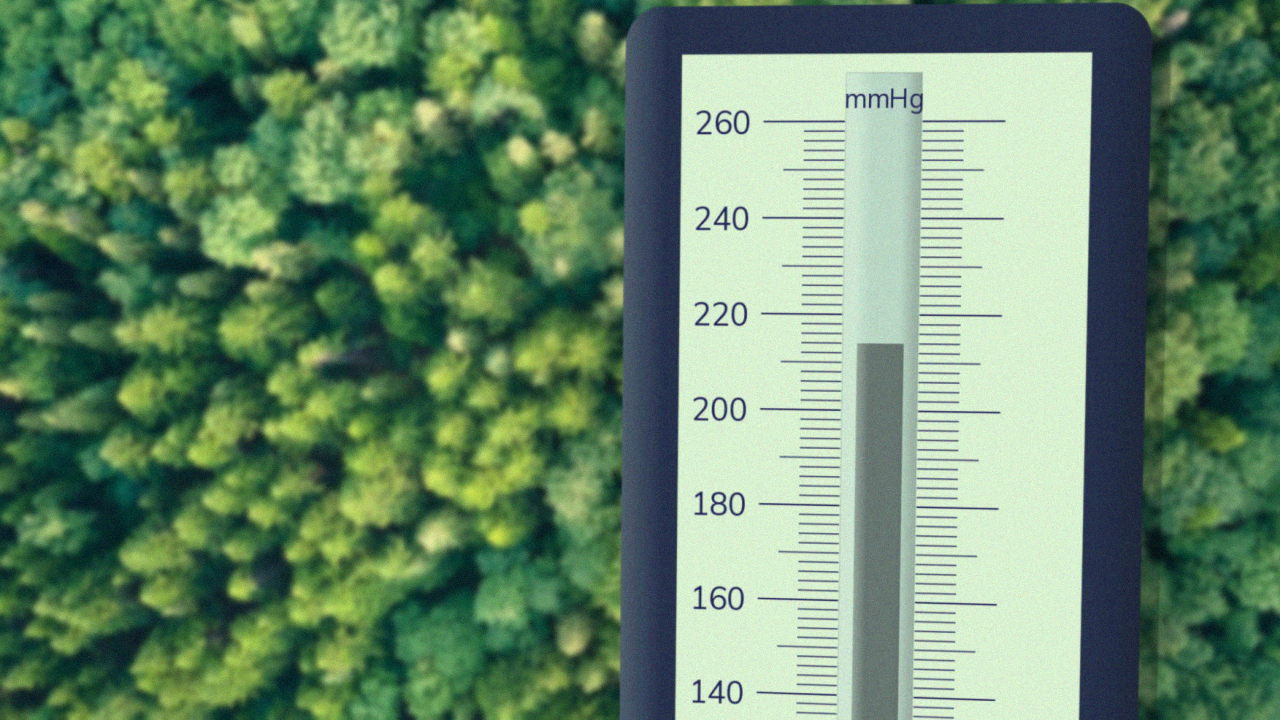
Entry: 214,mmHg
